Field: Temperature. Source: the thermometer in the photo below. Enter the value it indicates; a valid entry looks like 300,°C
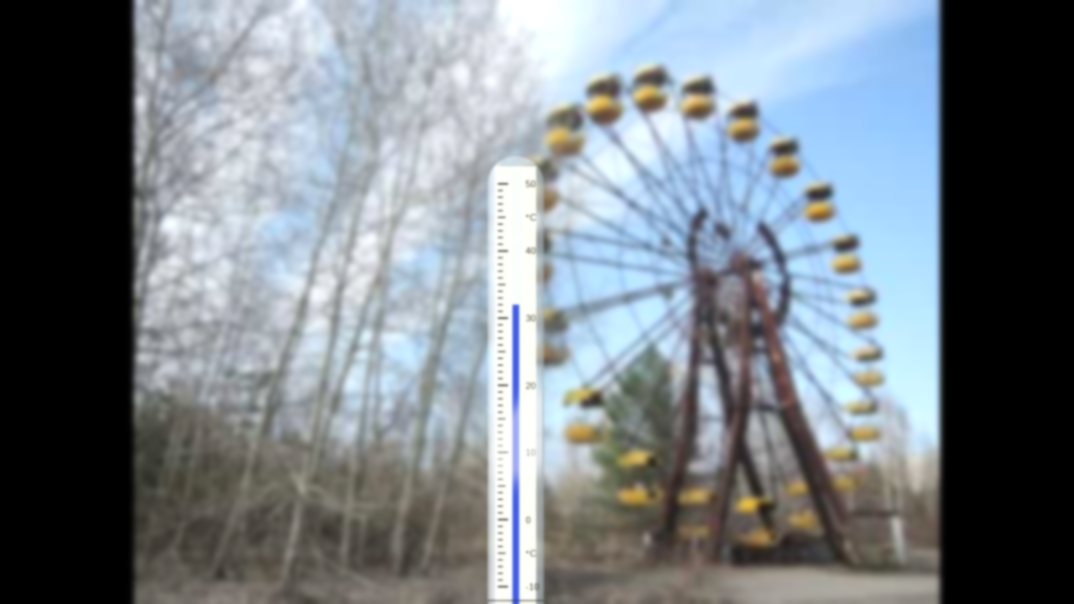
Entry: 32,°C
